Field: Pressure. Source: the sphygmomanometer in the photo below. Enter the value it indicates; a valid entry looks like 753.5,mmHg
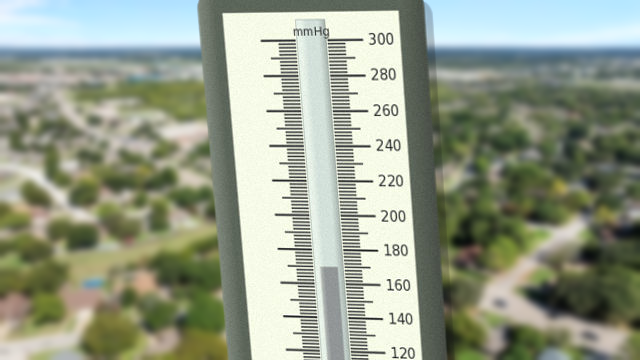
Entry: 170,mmHg
